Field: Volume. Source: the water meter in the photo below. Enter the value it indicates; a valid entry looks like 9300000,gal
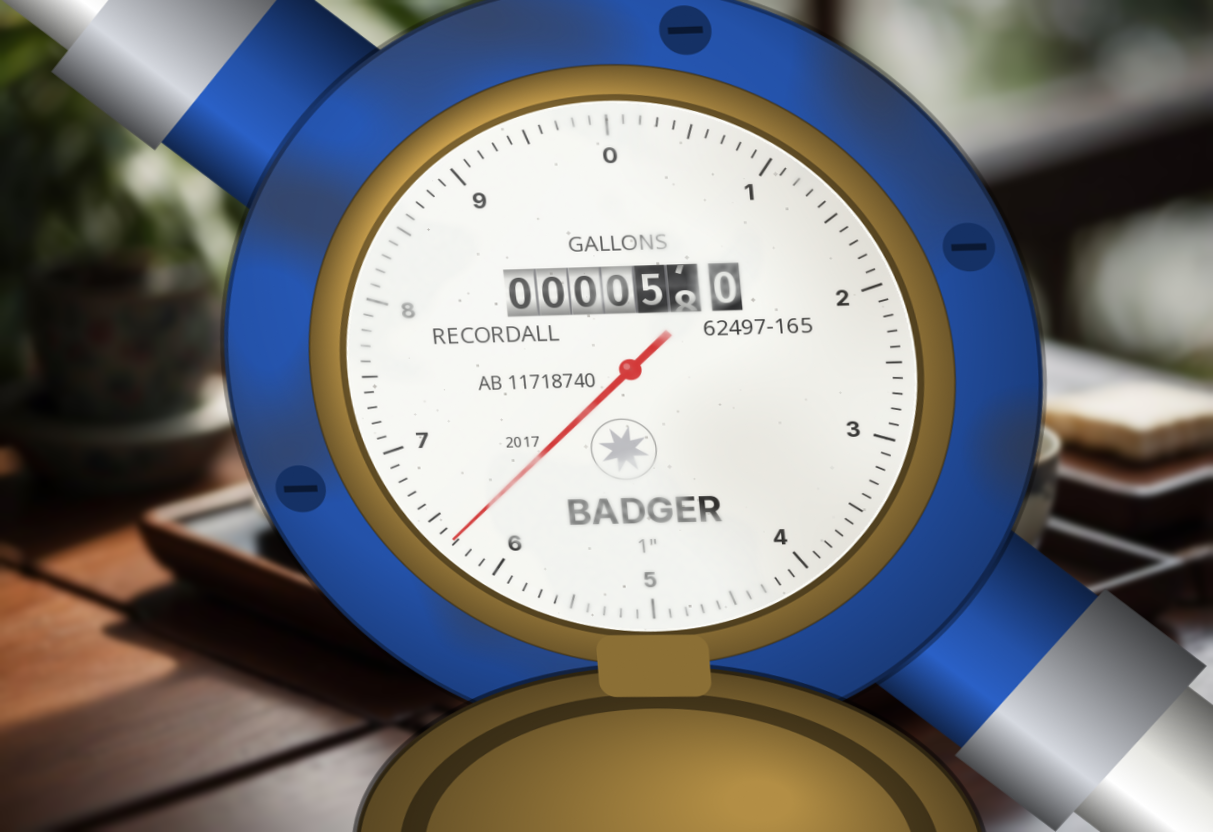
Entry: 576.3,gal
